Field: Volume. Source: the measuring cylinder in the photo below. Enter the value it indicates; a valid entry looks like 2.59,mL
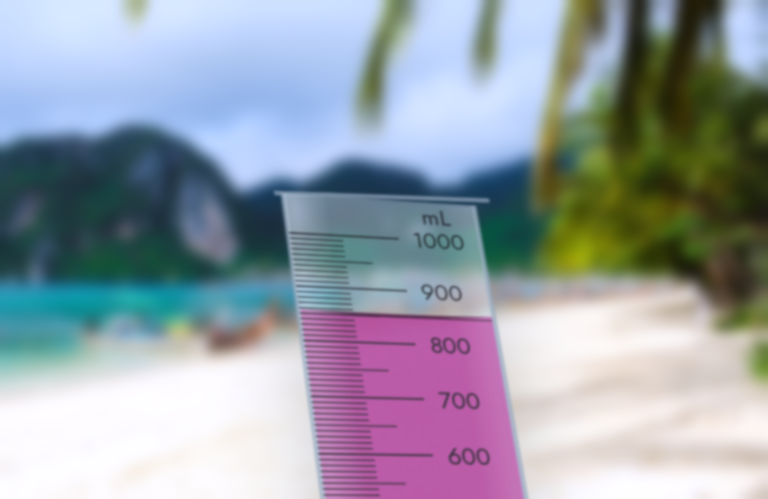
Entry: 850,mL
